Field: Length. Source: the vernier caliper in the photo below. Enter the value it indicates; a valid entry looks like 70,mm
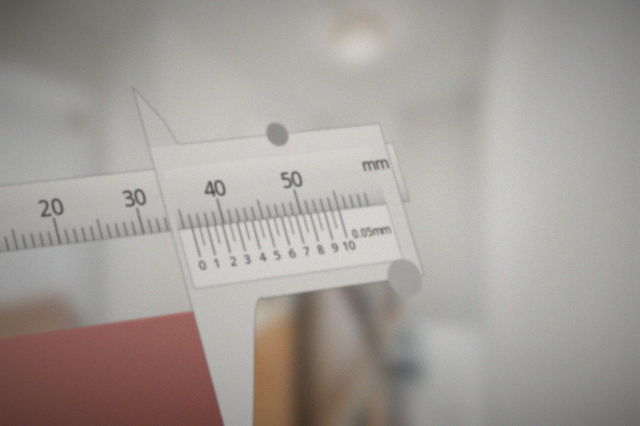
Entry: 36.0,mm
